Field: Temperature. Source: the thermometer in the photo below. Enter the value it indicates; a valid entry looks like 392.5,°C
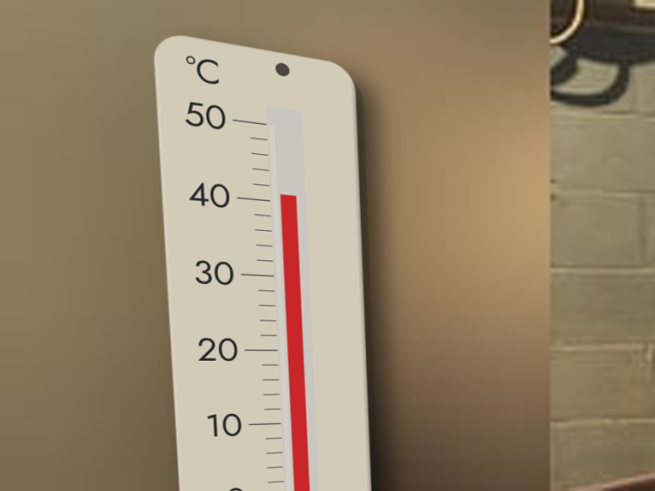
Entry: 41,°C
